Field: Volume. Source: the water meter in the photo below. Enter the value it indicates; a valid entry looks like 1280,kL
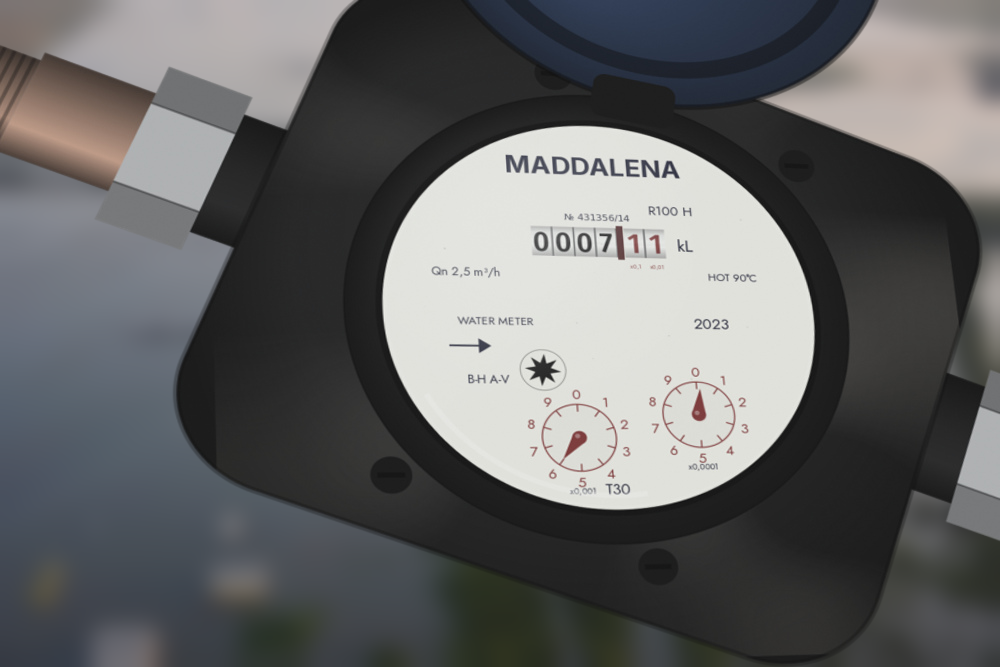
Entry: 7.1160,kL
